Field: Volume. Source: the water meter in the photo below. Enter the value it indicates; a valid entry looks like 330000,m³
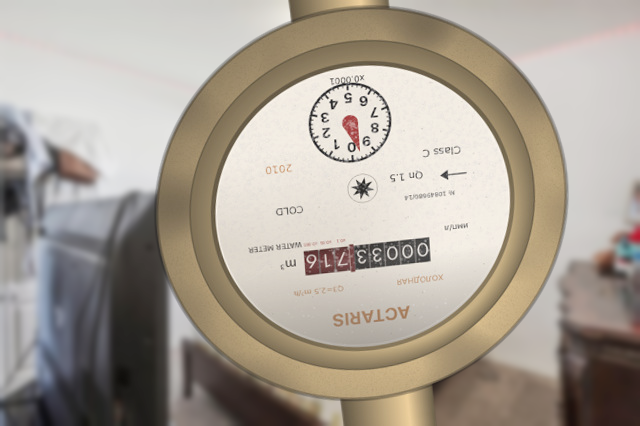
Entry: 33.7159,m³
